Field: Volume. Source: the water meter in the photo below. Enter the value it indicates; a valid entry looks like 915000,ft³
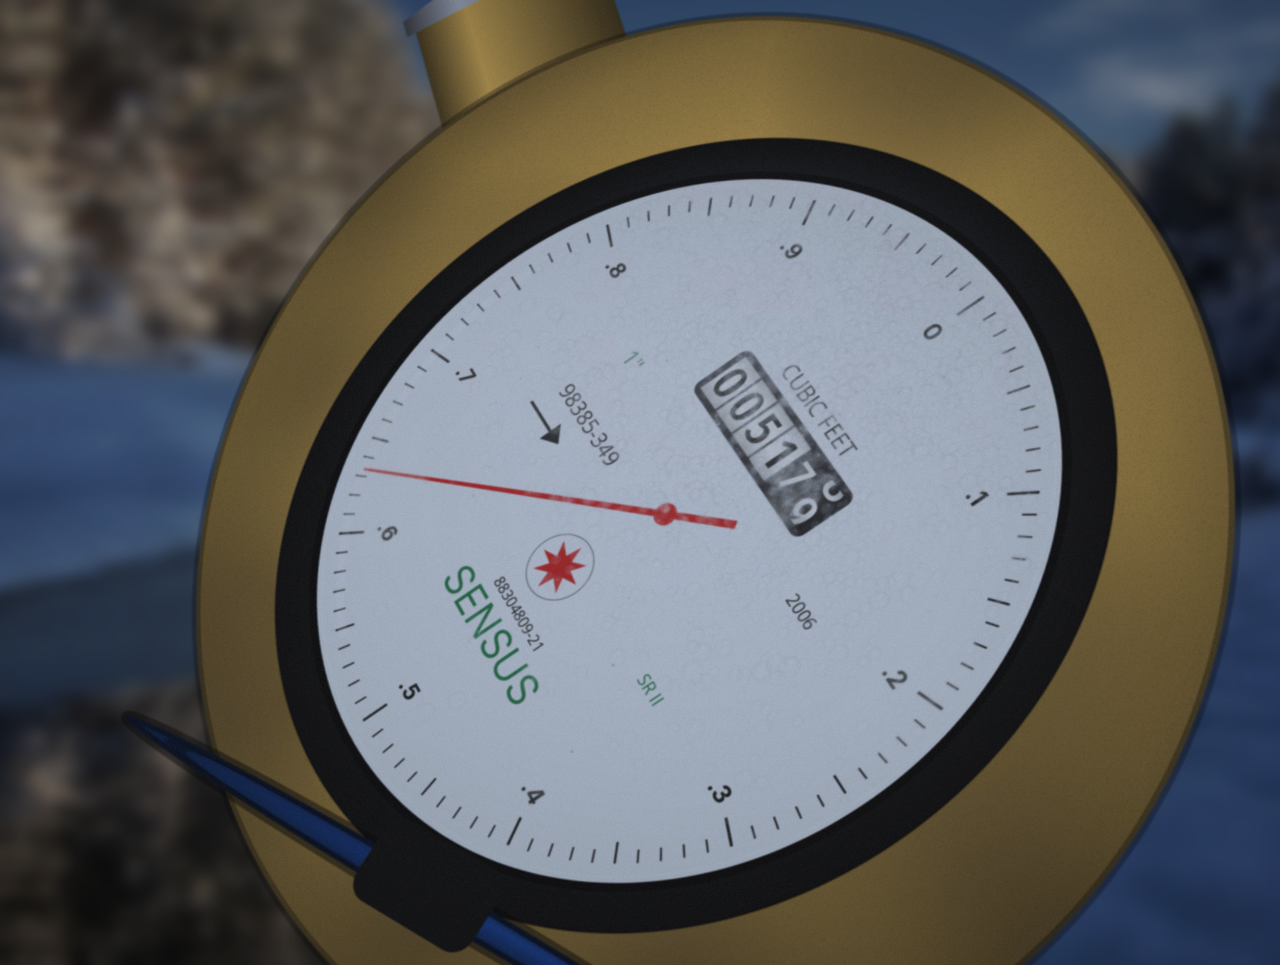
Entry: 5178.63,ft³
